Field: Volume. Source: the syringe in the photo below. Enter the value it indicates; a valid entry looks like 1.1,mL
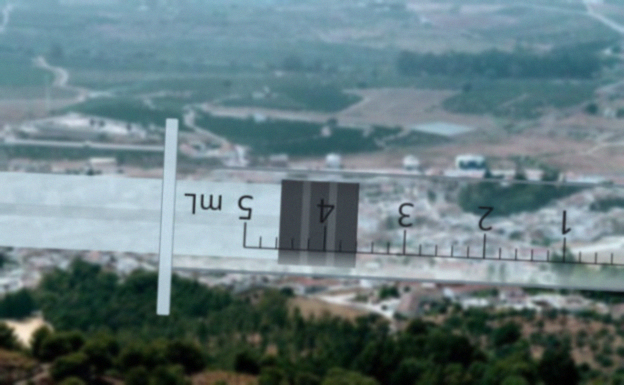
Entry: 3.6,mL
